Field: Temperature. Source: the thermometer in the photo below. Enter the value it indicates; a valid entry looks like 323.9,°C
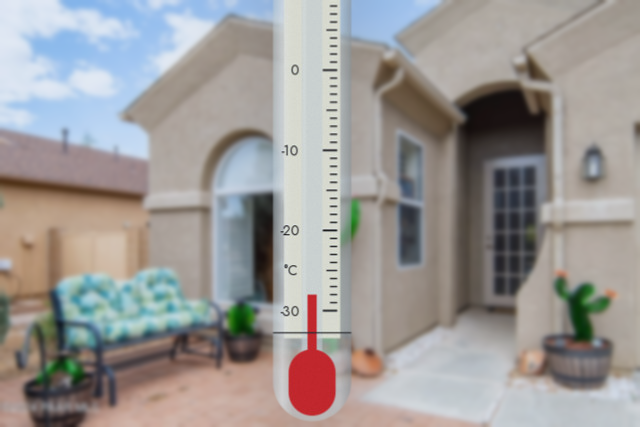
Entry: -28,°C
